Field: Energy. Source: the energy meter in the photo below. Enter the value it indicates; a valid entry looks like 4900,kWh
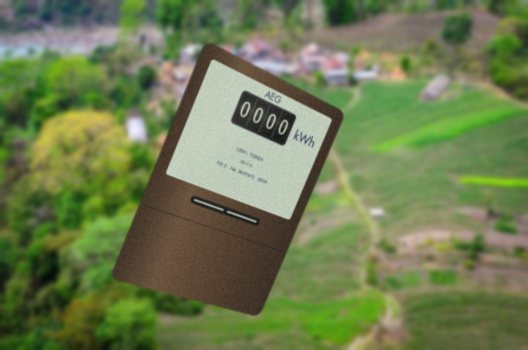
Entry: 0,kWh
